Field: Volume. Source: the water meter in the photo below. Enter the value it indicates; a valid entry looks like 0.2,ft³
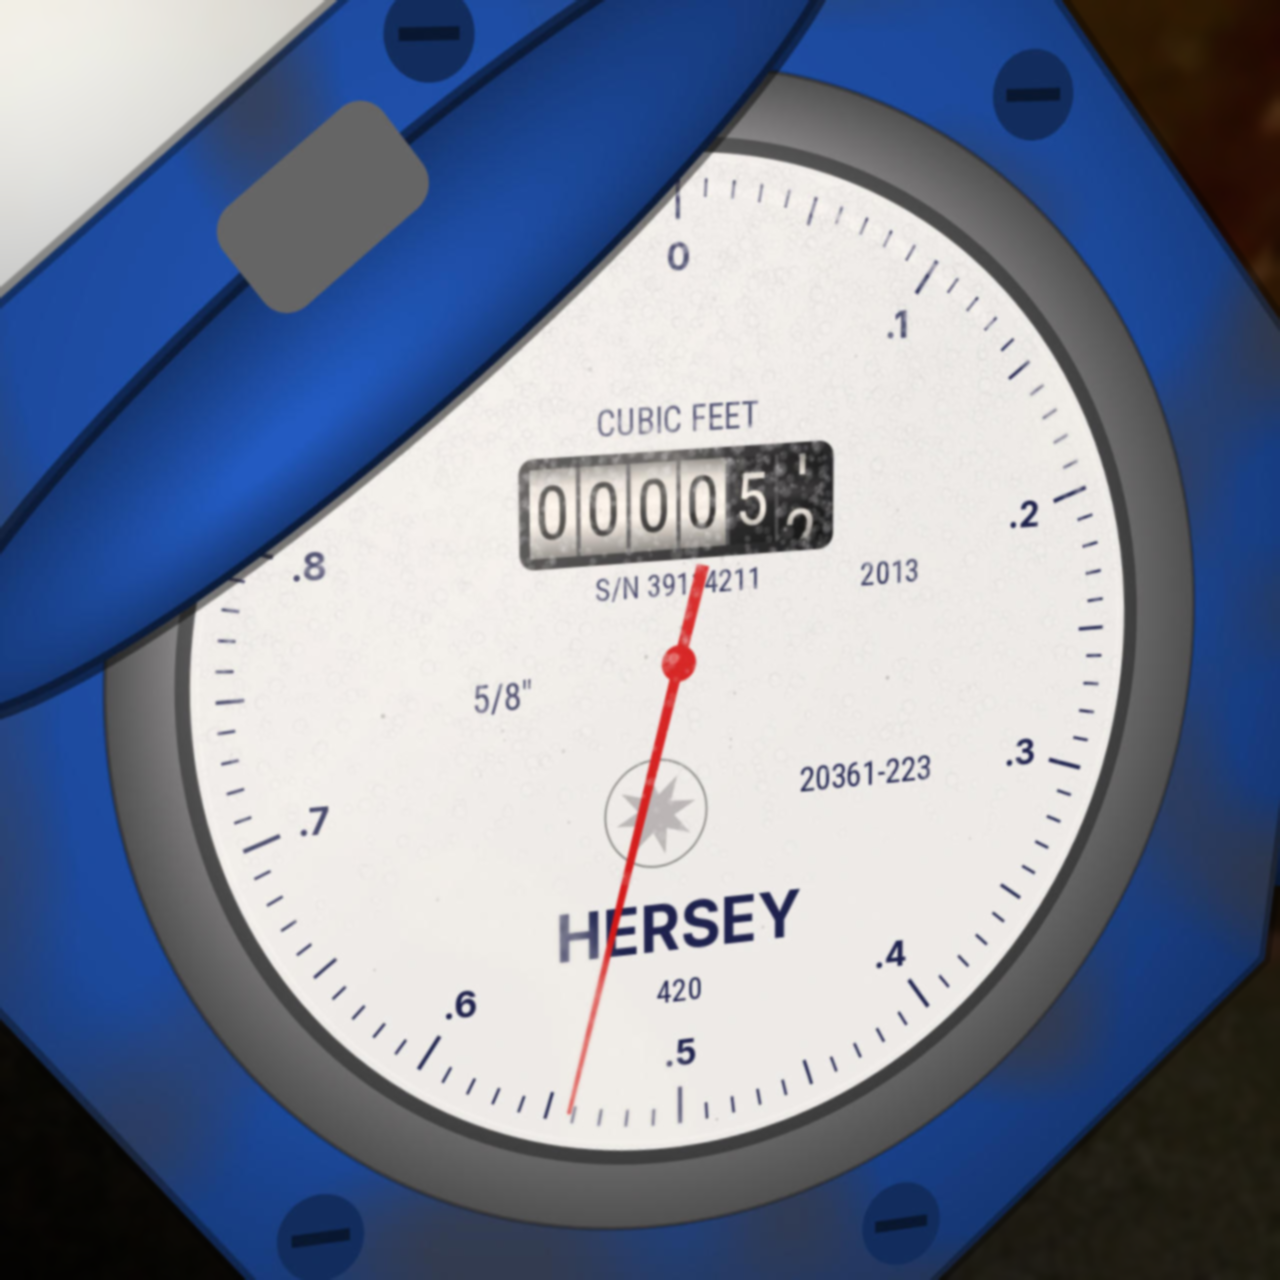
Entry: 51.54,ft³
